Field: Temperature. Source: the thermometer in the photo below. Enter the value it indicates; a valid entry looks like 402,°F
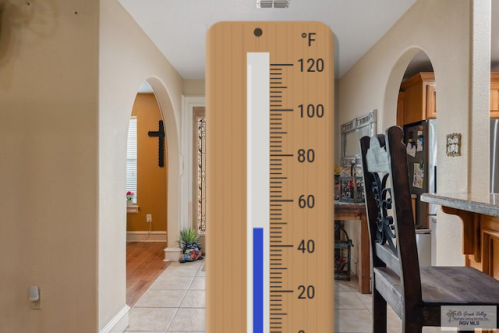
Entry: 48,°F
